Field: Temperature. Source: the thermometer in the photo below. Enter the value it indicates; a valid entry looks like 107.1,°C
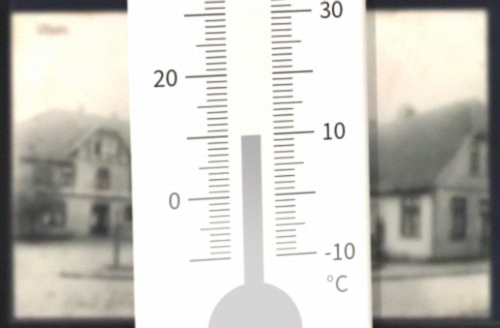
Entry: 10,°C
